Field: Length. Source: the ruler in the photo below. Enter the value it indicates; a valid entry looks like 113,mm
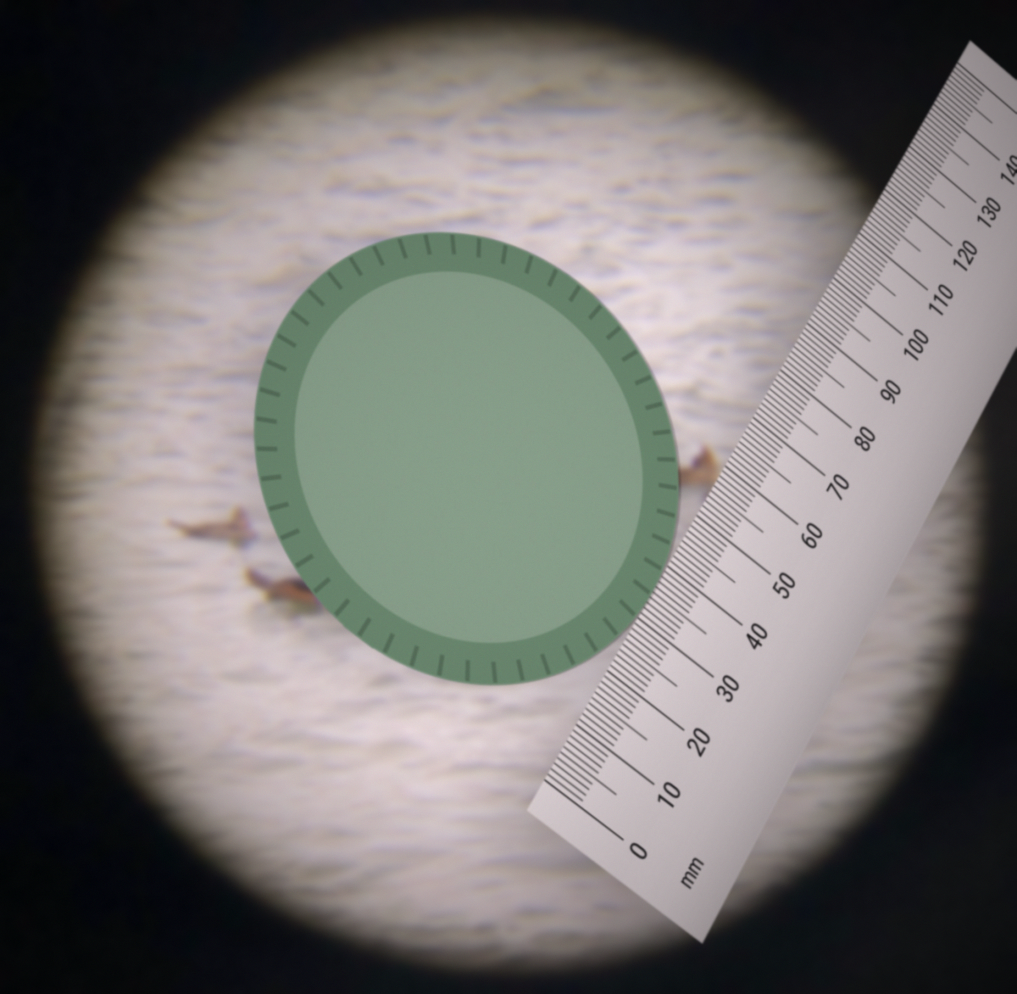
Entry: 69,mm
